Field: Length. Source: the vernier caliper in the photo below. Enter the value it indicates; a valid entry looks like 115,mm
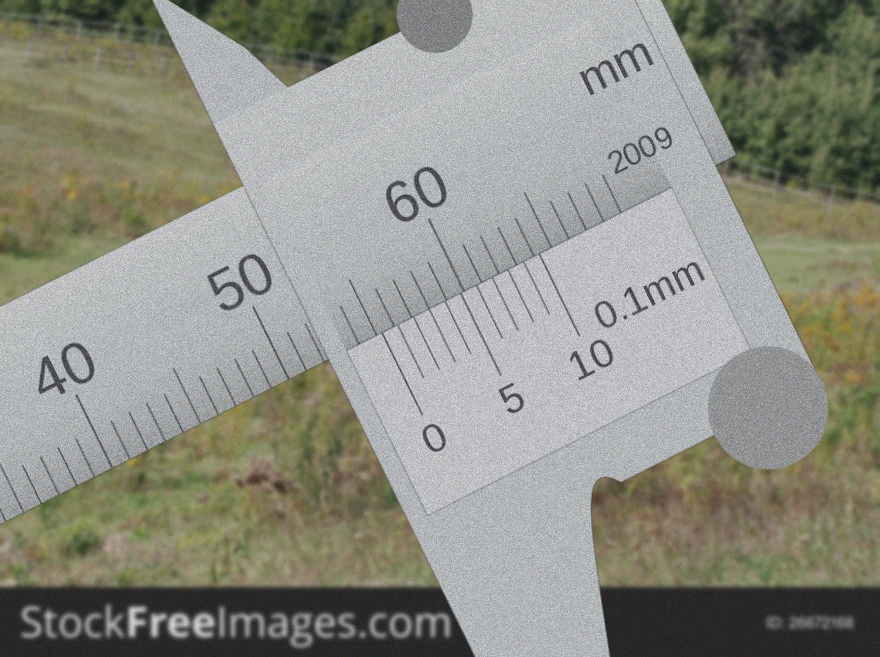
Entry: 55.3,mm
